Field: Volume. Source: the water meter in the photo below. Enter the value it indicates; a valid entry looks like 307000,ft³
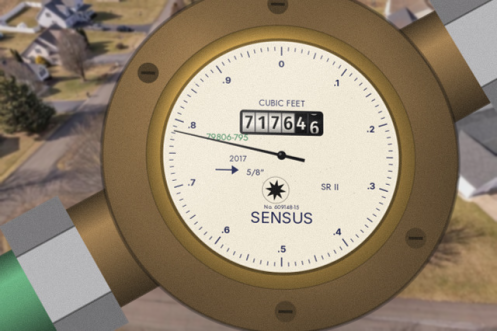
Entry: 717645.78,ft³
